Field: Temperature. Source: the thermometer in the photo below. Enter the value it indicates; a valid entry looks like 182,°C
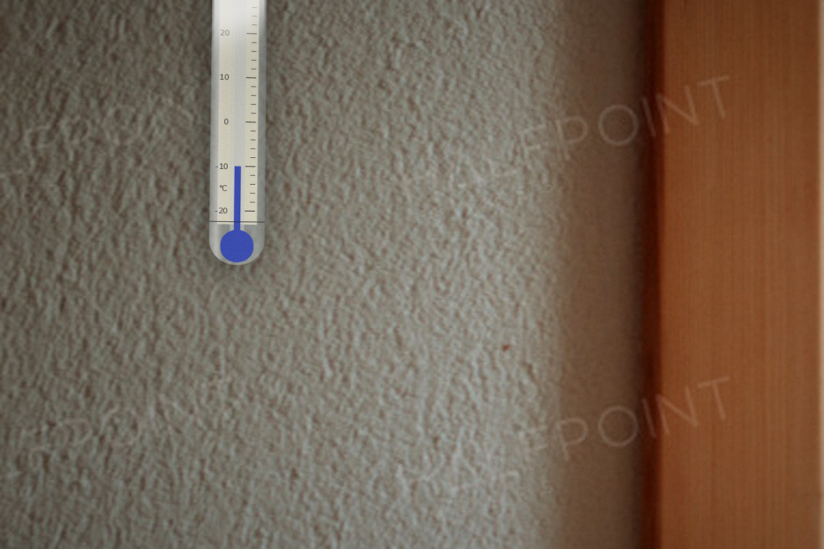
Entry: -10,°C
